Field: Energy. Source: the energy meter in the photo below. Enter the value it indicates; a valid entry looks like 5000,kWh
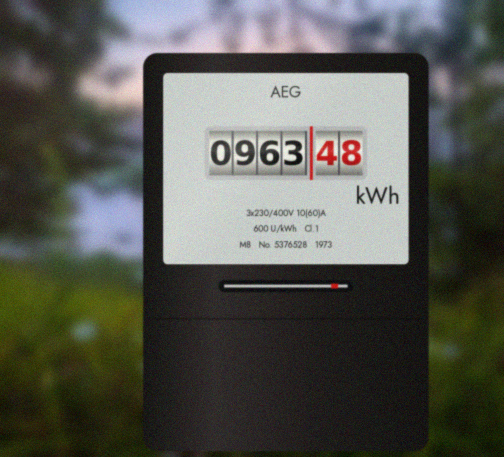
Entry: 963.48,kWh
